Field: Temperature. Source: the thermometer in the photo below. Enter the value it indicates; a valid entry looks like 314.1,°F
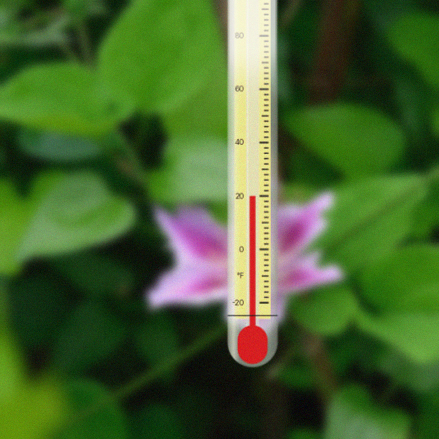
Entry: 20,°F
